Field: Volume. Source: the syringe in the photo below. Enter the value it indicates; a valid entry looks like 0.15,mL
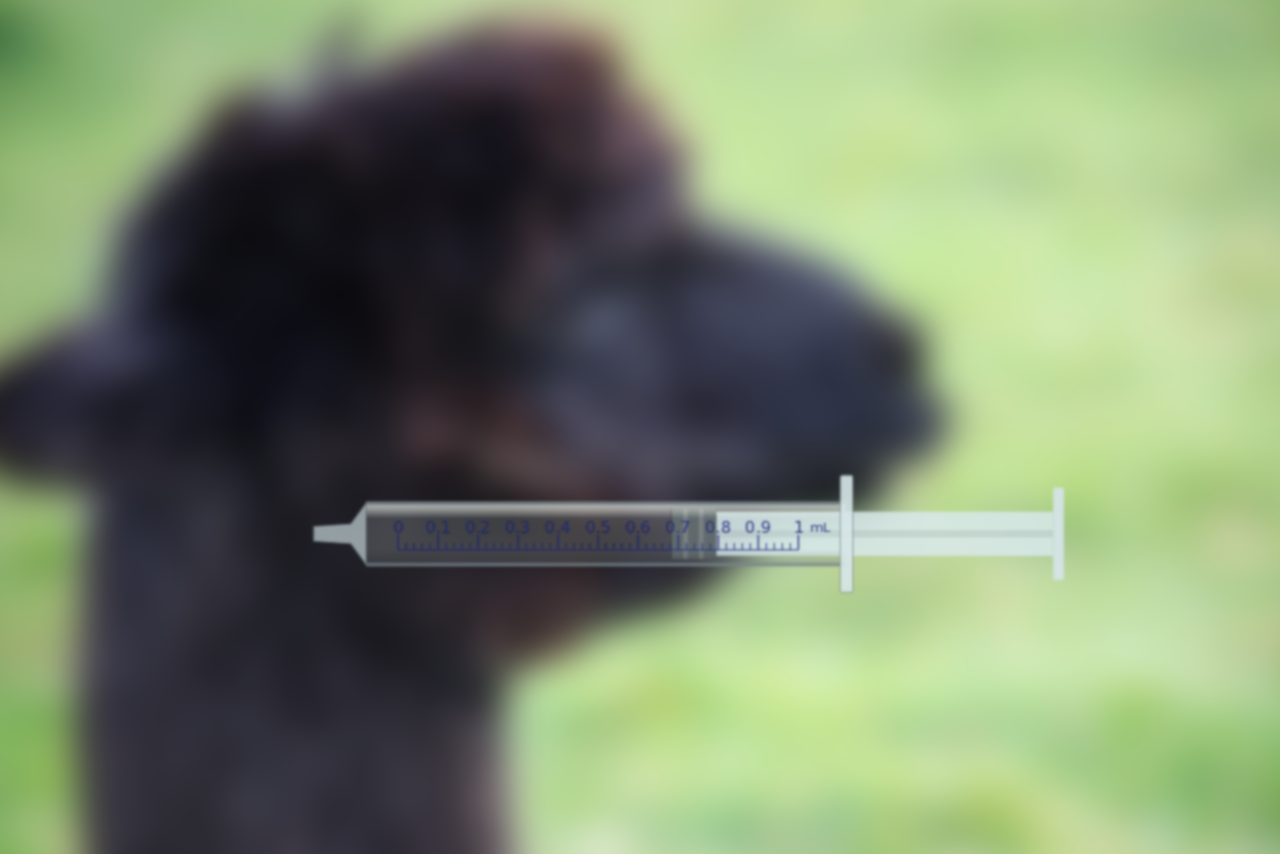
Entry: 0.68,mL
